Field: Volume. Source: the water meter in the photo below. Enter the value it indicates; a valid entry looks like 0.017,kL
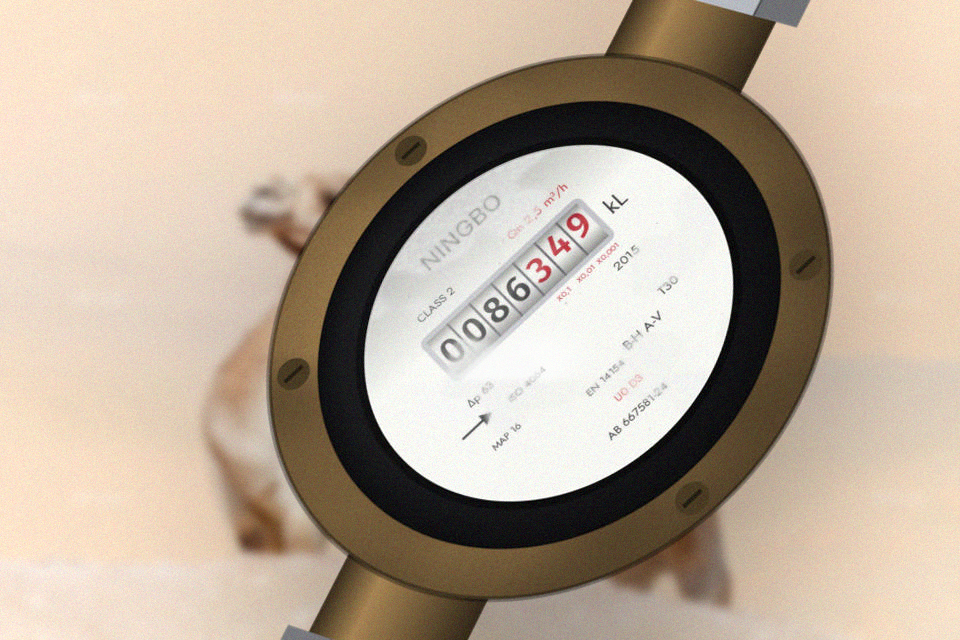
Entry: 86.349,kL
